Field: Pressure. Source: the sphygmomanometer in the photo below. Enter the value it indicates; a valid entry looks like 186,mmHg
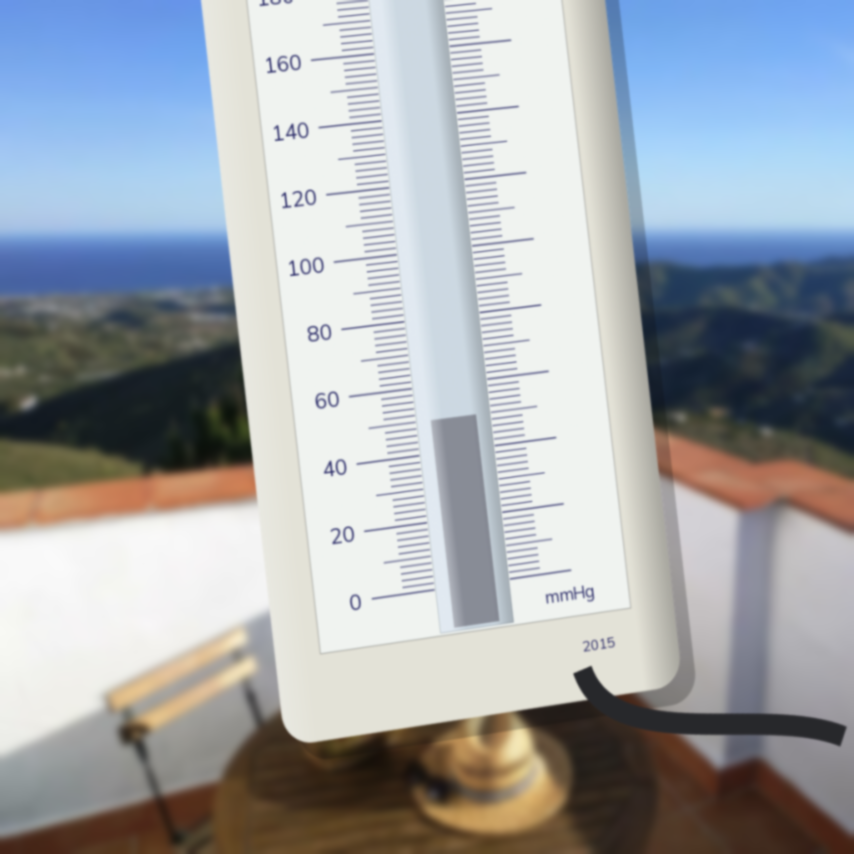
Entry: 50,mmHg
